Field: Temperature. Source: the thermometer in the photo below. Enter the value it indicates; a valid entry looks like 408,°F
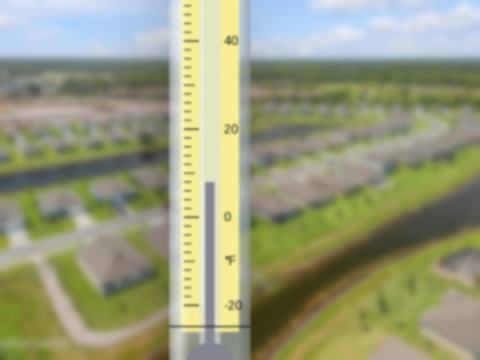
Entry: 8,°F
